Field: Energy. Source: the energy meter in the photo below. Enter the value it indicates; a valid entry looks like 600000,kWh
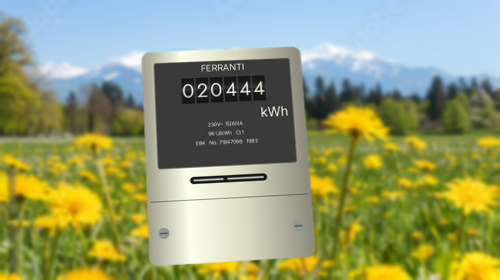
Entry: 20444,kWh
